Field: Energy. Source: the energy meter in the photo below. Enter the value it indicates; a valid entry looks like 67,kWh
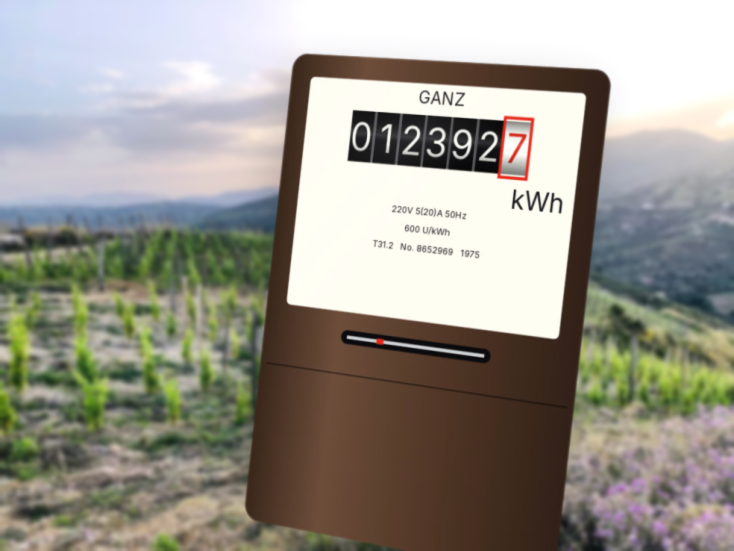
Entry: 12392.7,kWh
